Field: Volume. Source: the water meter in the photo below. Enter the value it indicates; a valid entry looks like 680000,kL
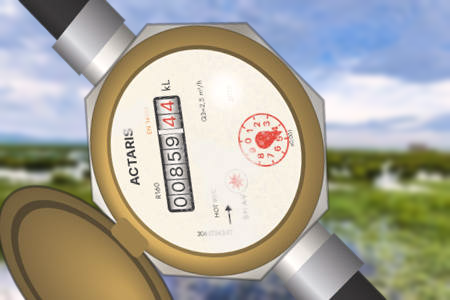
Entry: 859.444,kL
